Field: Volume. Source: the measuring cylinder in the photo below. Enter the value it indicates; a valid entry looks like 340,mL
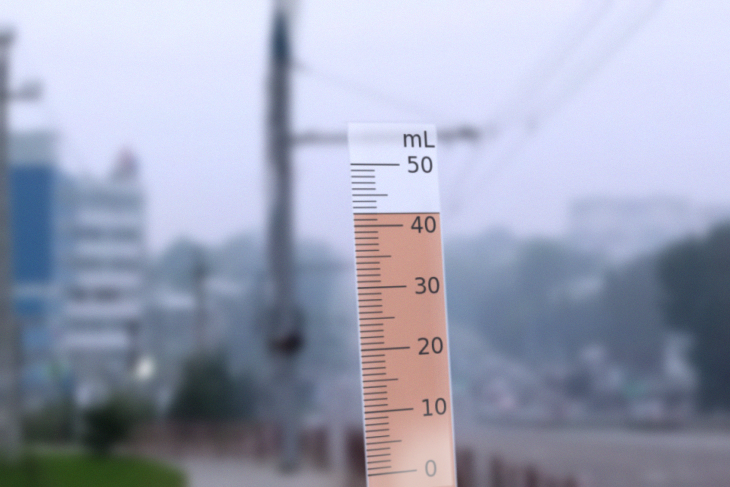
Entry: 42,mL
